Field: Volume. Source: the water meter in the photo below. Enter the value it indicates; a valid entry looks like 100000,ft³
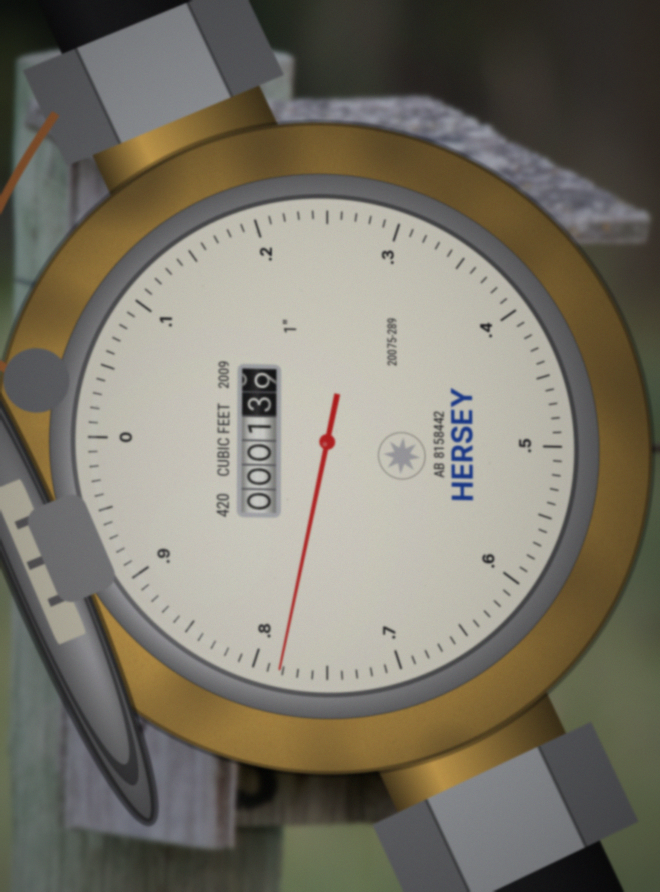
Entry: 138.78,ft³
